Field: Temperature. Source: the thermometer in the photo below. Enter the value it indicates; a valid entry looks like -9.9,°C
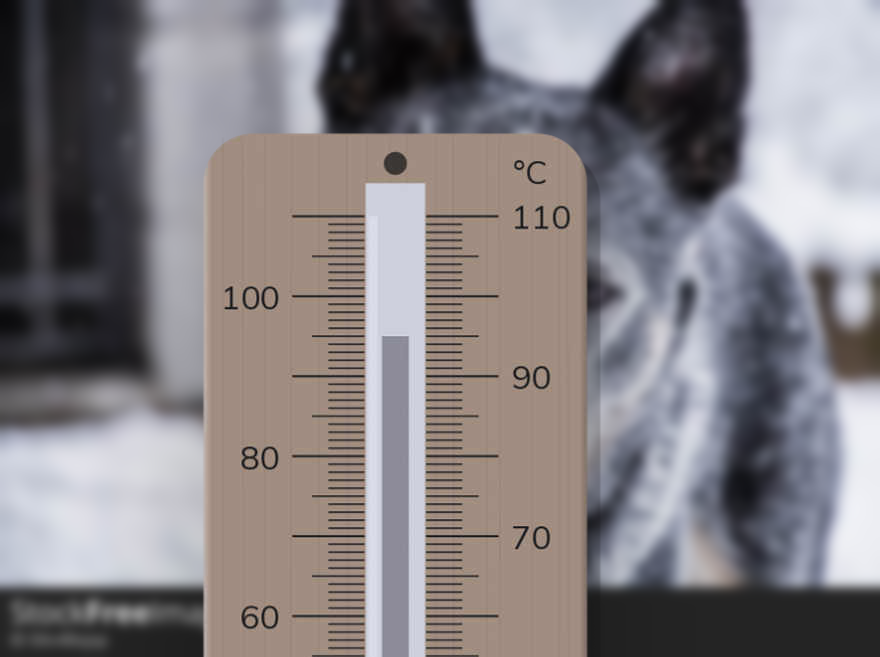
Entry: 95,°C
